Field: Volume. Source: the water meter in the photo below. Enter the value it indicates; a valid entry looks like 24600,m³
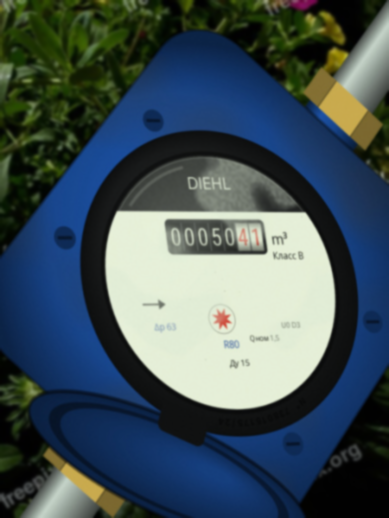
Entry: 50.41,m³
